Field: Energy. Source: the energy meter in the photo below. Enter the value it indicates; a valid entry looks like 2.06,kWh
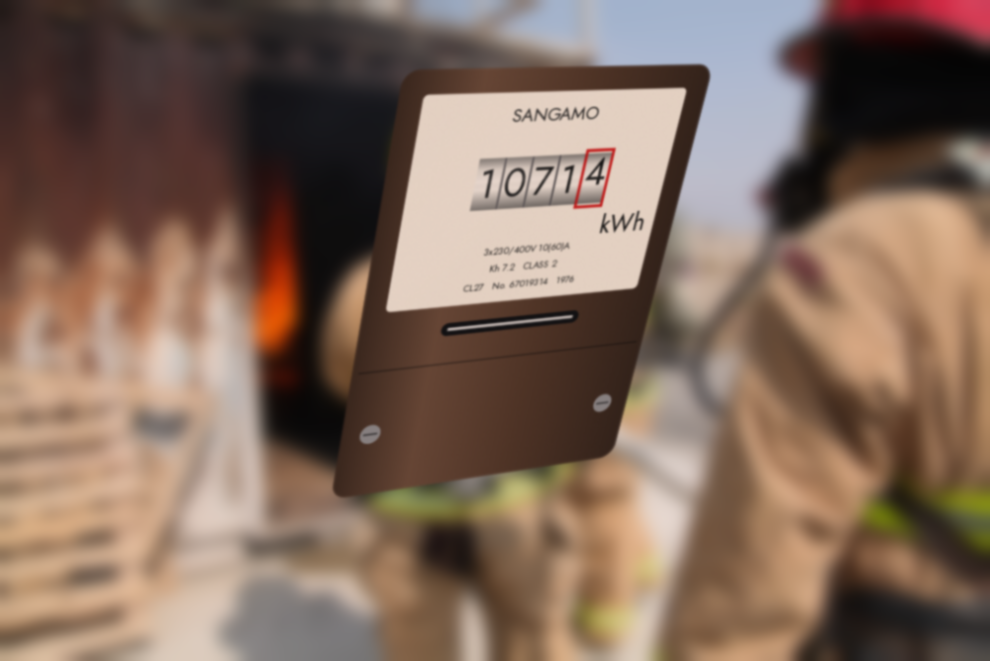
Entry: 1071.4,kWh
